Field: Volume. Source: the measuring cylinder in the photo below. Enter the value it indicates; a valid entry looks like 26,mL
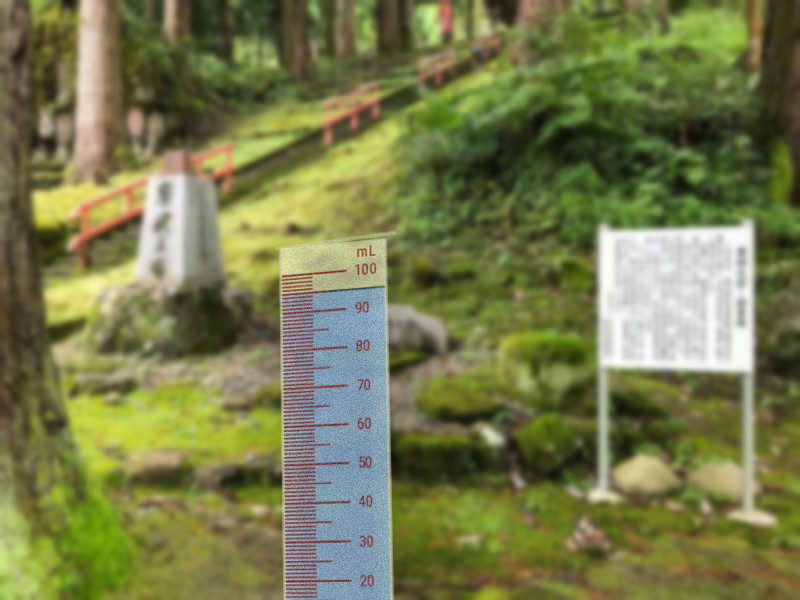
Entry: 95,mL
